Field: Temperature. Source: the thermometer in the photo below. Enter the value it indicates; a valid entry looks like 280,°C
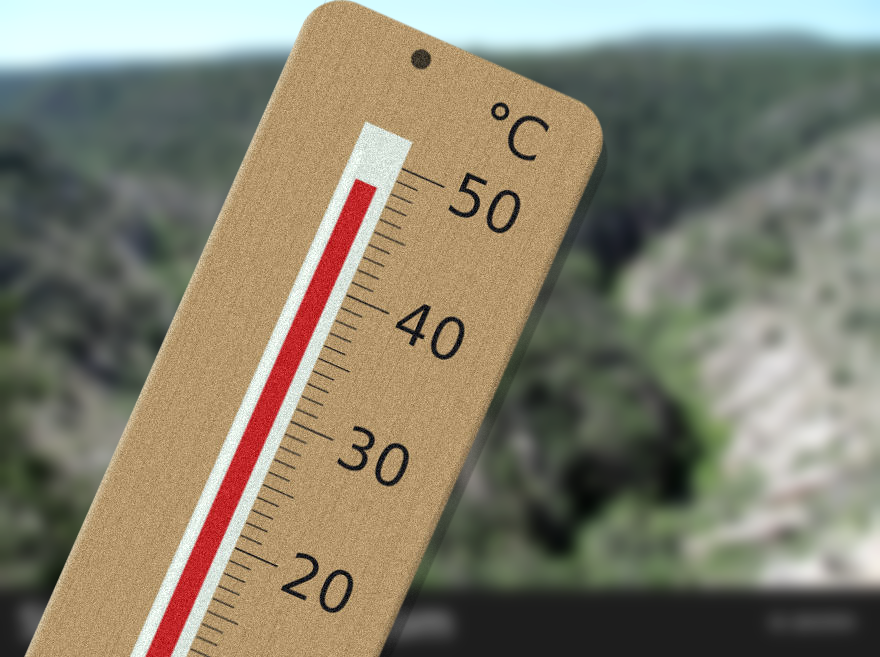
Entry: 48,°C
